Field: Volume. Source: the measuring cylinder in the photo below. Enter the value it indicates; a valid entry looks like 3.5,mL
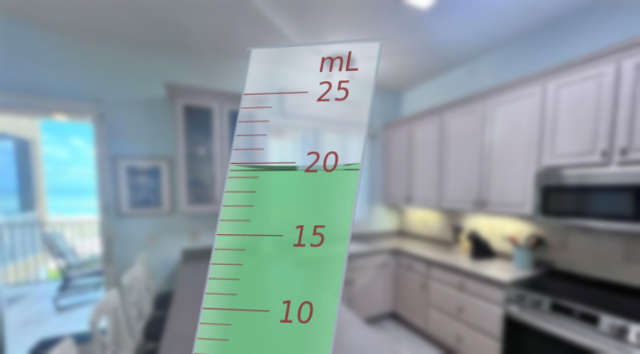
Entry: 19.5,mL
